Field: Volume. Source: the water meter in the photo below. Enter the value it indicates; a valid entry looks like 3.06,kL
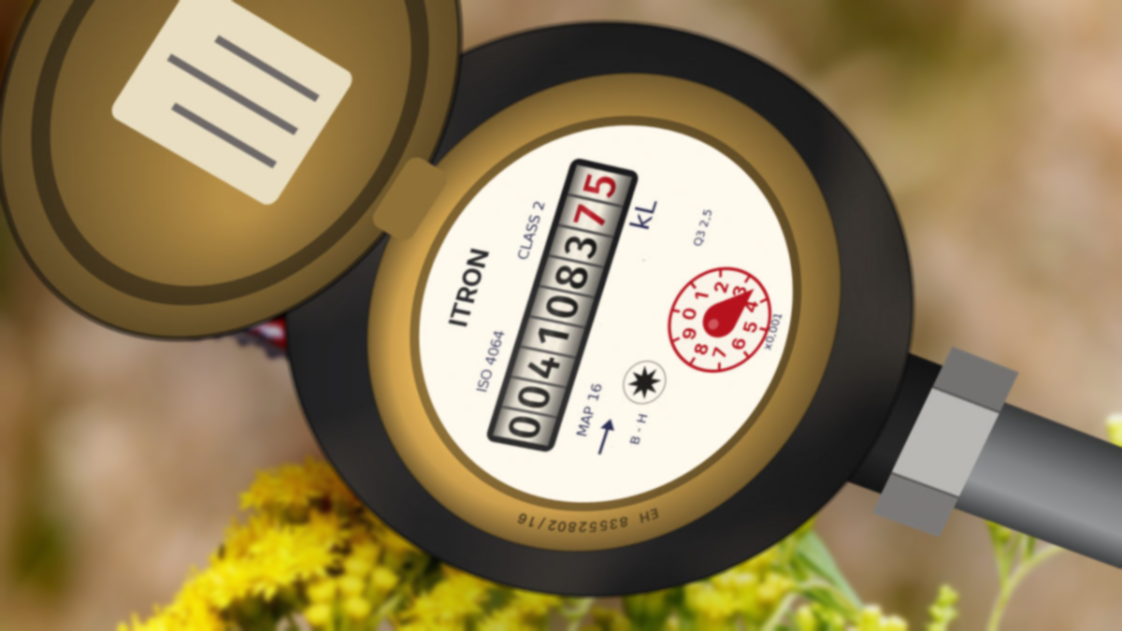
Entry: 41083.753,kL
